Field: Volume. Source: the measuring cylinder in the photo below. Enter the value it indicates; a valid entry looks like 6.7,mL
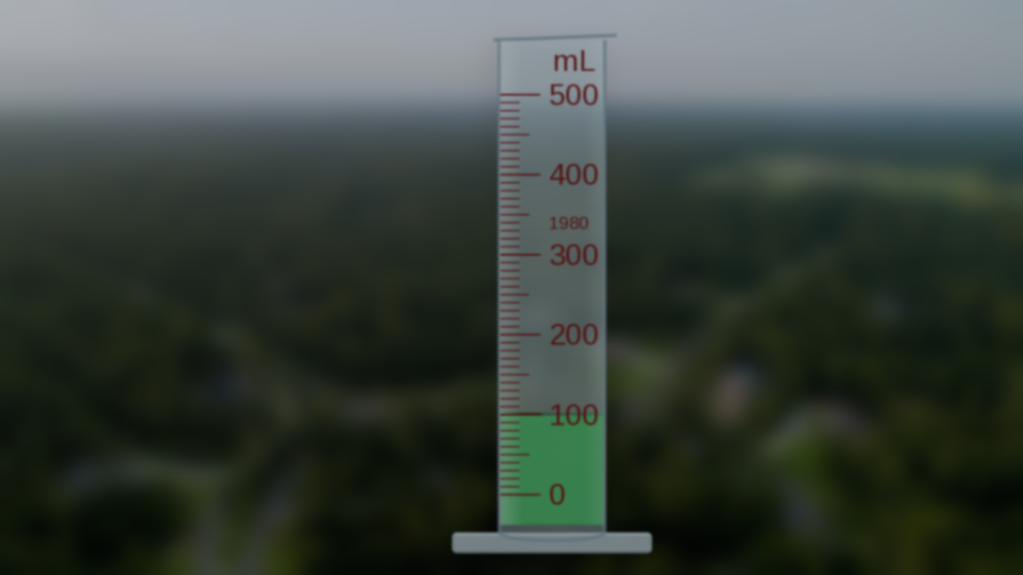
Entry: 100,mL
